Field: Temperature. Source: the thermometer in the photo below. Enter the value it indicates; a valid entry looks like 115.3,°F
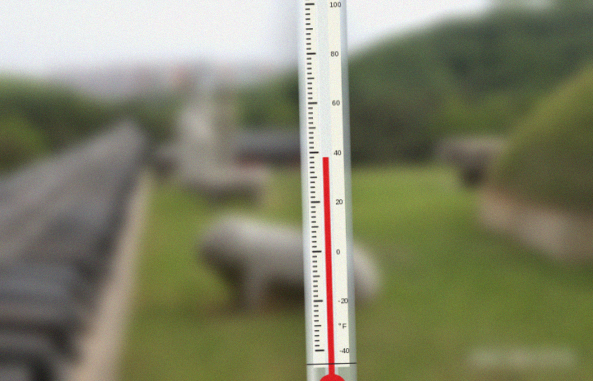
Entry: 38,°F
